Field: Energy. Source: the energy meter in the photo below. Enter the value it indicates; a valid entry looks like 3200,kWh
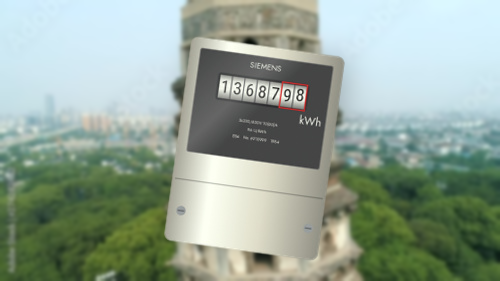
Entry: 13687.98,kWh
